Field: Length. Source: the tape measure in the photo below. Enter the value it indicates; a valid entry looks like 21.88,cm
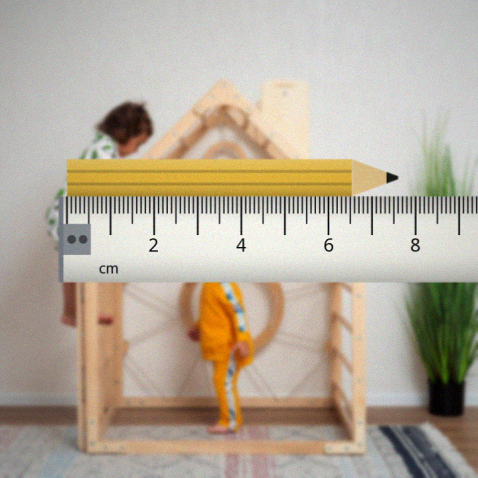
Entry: 7.6,cm
